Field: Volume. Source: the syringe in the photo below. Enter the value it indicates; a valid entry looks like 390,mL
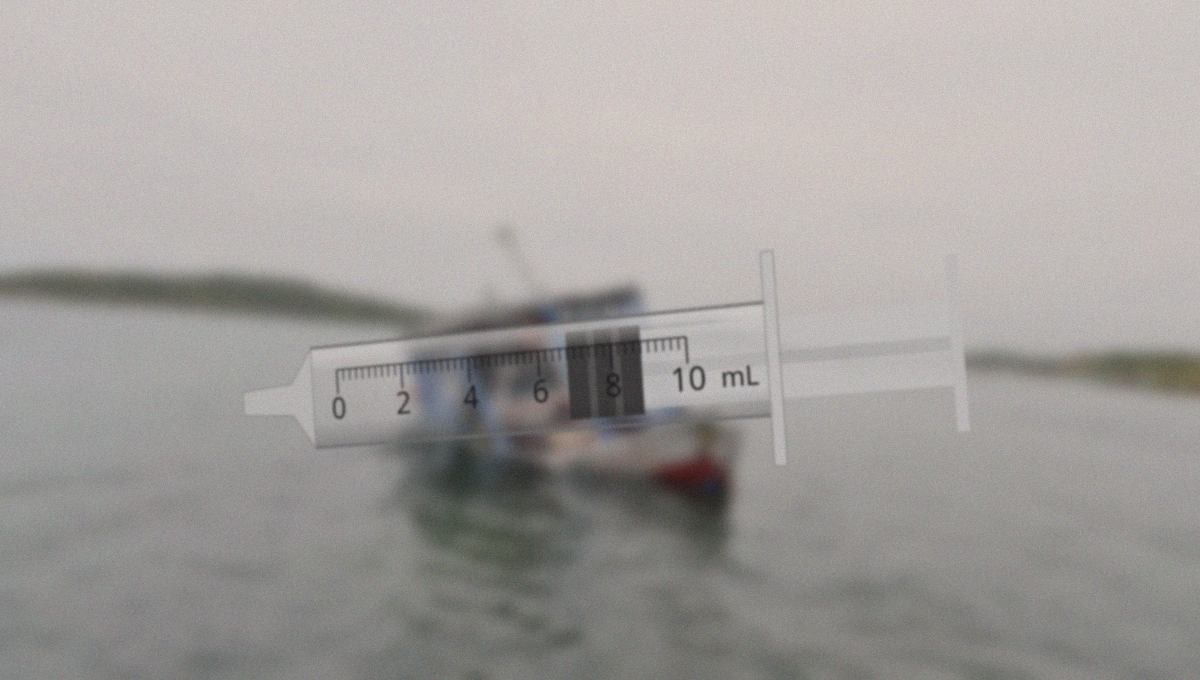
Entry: 6.8,mL
